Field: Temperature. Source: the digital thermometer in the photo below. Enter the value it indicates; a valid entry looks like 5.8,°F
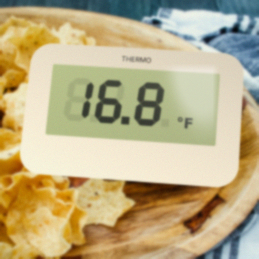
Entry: 16.8,°F
